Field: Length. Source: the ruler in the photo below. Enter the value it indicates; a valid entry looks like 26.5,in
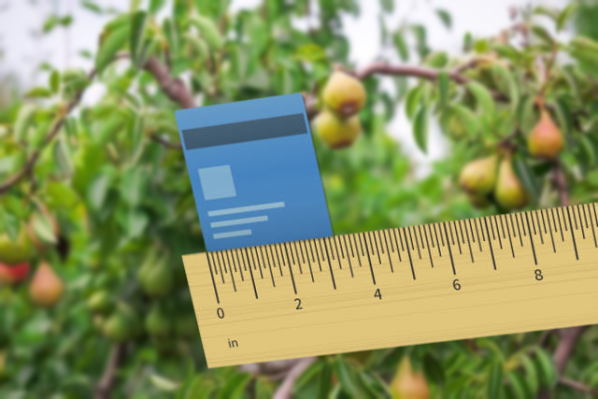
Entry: 3.25,in
